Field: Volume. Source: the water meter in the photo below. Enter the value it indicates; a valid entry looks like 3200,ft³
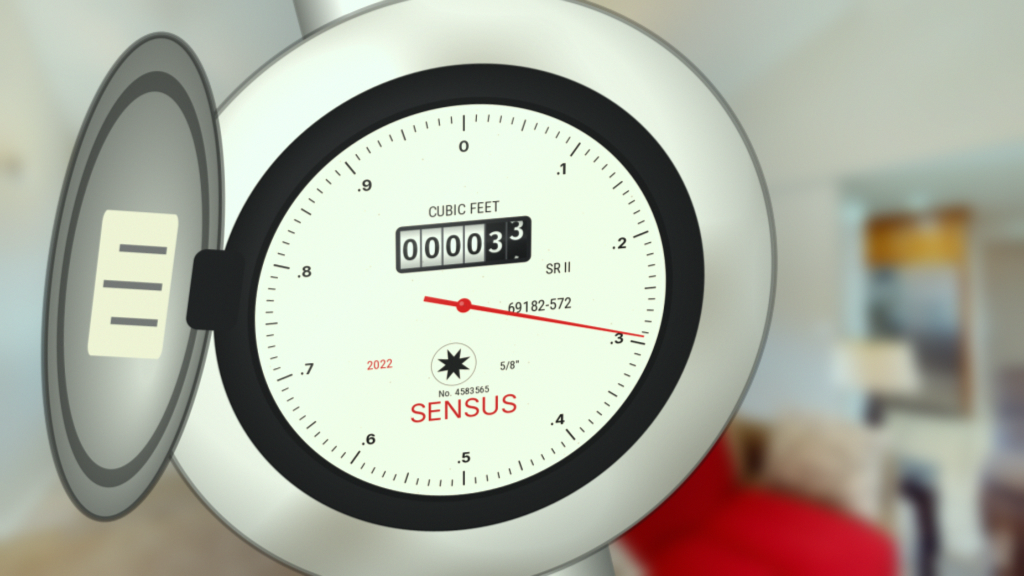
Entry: 33.29,ft³
